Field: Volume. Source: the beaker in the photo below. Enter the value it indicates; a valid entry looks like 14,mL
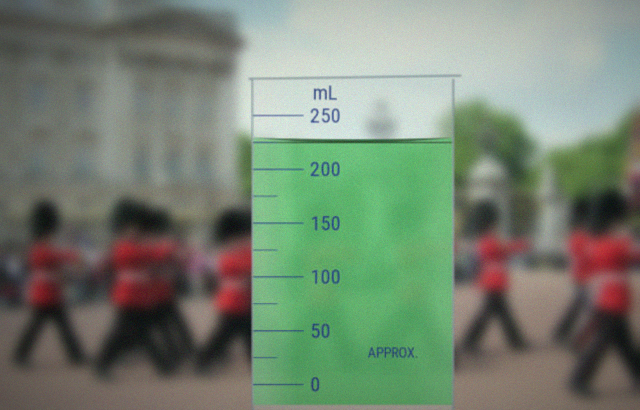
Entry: 225,mL
